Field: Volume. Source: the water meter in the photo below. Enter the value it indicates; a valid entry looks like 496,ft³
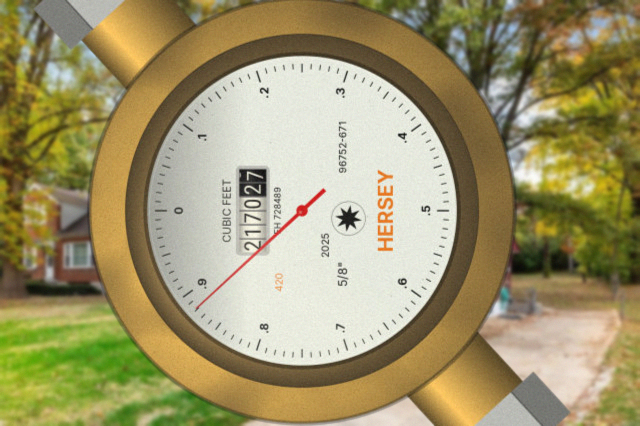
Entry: 217026.88,ft³
